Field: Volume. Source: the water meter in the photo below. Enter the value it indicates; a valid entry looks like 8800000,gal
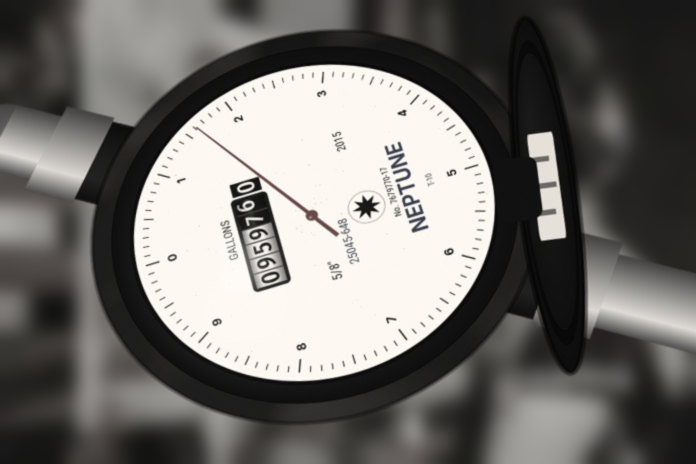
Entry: 959761.6,gal
